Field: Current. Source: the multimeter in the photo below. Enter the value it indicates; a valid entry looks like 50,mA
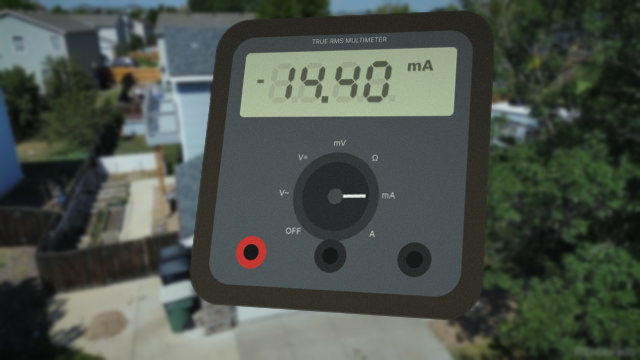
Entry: -14.40,mA
